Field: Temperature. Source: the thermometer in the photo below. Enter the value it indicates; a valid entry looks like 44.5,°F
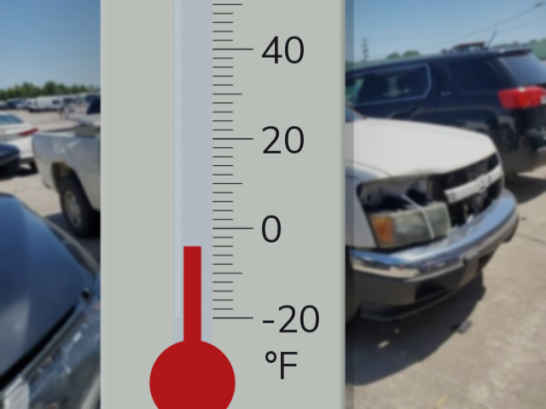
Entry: -4,°F
